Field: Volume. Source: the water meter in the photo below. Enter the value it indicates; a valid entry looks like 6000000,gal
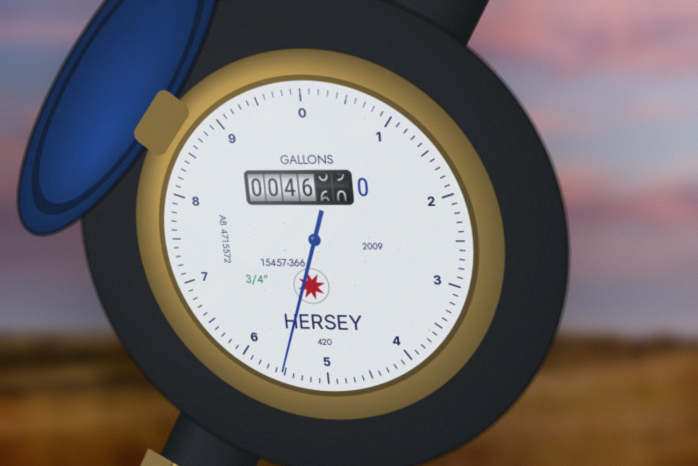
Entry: 46595.5,gal
